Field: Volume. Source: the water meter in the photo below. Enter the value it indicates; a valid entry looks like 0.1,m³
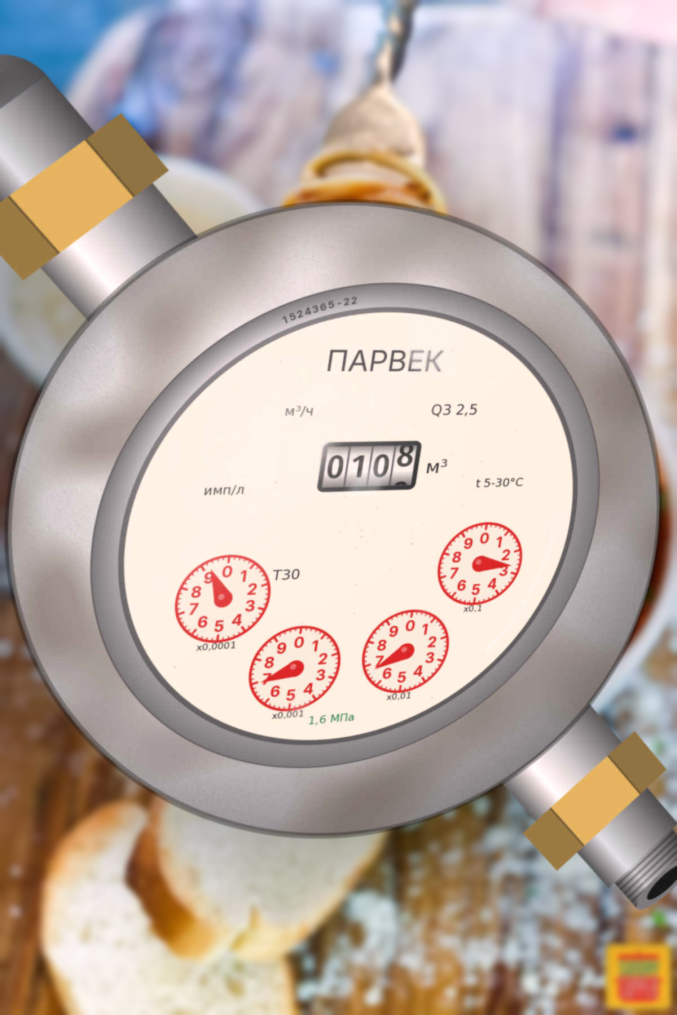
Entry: 108.2669,m³
